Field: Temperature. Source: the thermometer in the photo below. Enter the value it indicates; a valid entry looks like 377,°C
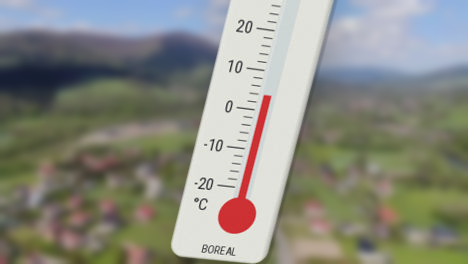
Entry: 4,°C
